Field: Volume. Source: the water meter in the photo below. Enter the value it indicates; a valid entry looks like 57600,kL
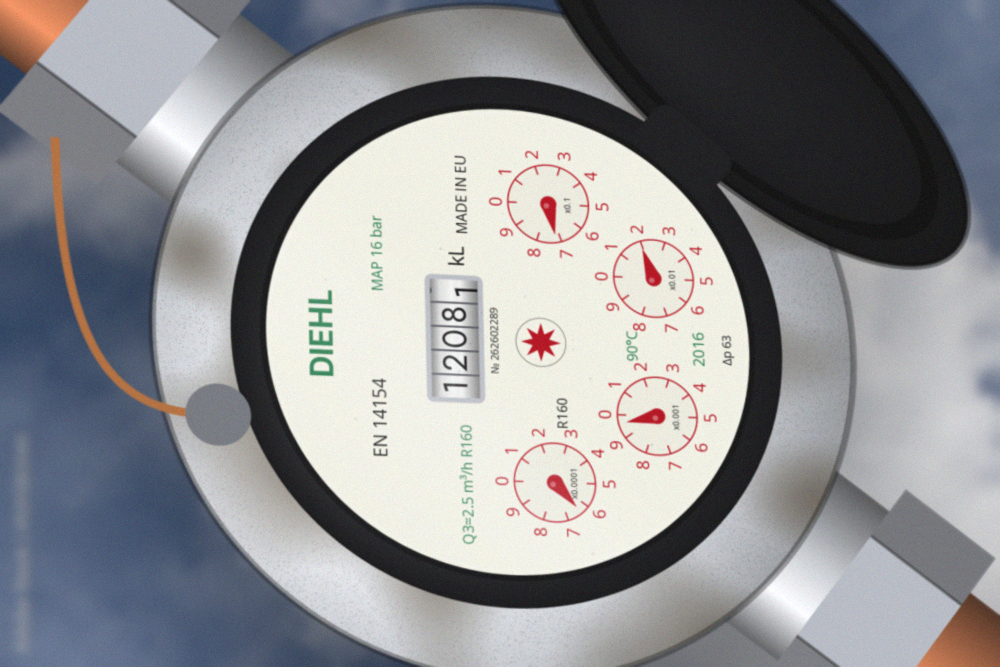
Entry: 12080.7196,kL
